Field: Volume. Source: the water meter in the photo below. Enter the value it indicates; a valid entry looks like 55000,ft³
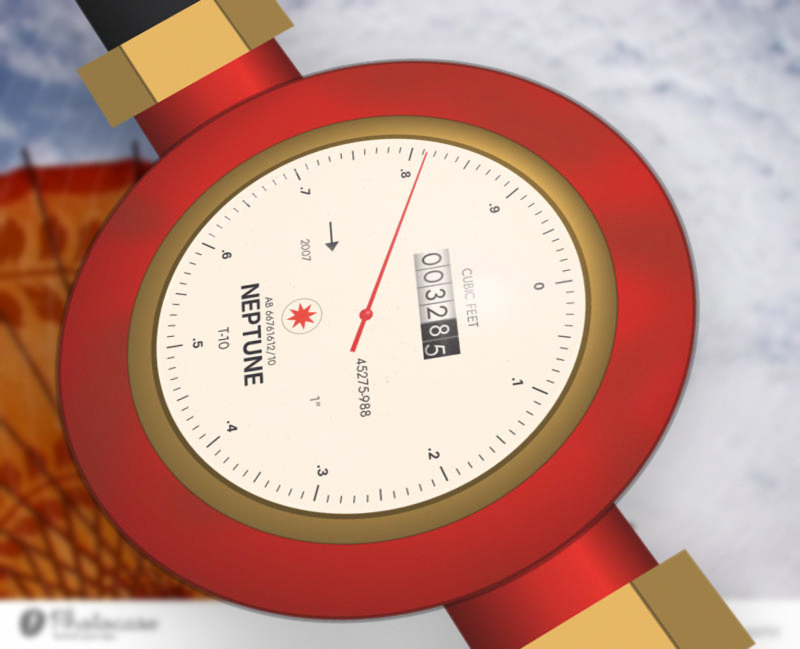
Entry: 3284.81,ft³
